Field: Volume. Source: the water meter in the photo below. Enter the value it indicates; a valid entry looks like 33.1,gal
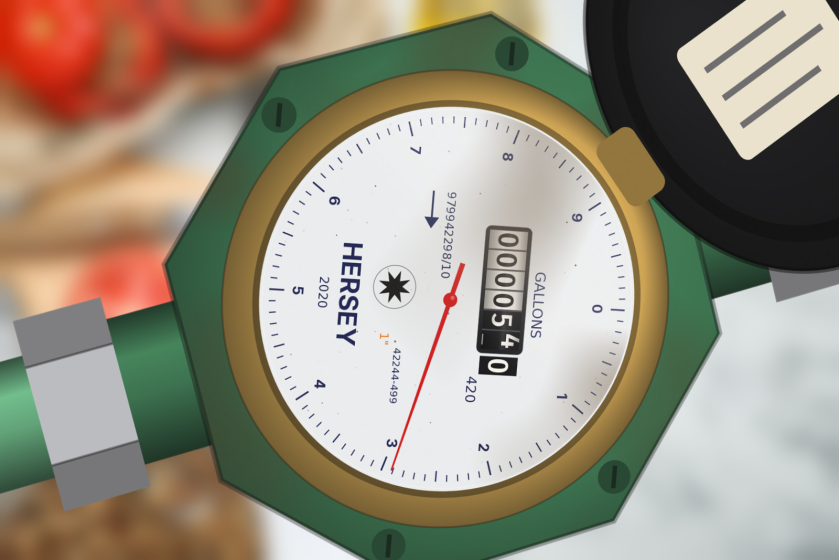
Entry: 542.9,gal
